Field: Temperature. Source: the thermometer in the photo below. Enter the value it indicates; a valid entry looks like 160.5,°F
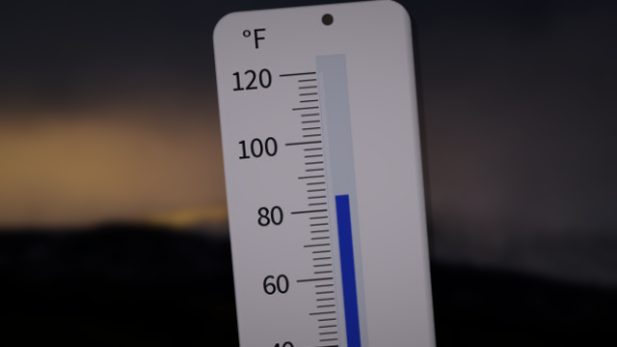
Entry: 84,°F
